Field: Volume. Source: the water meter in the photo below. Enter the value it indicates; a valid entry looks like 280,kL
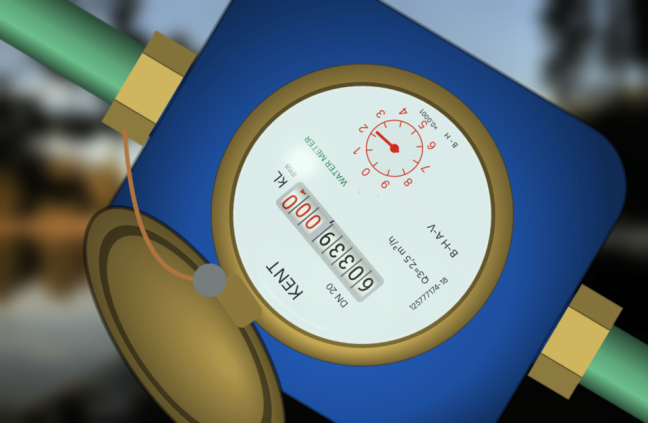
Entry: 60339.0002,kL
